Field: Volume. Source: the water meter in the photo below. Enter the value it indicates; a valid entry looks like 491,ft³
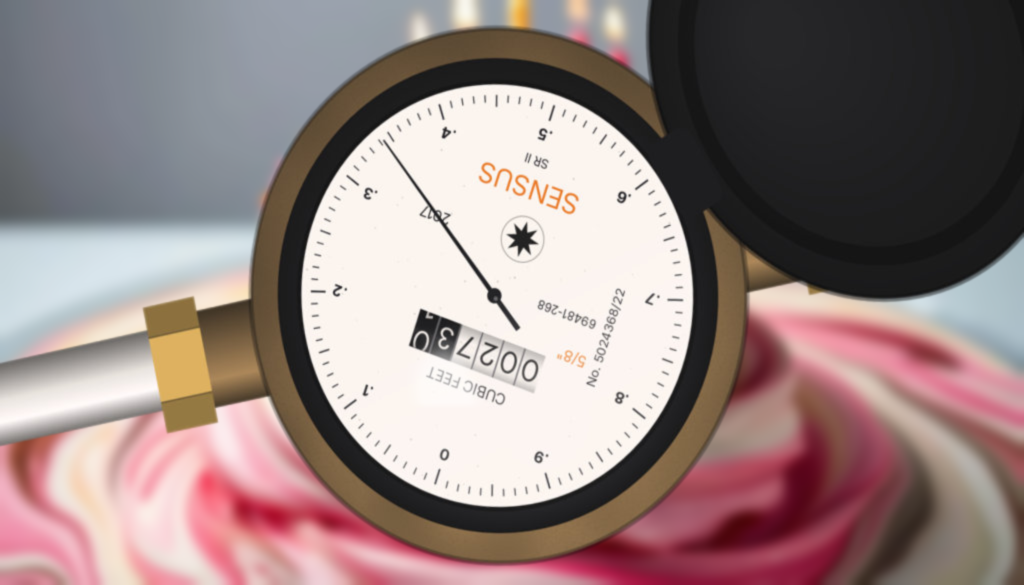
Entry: 2730.34,ft³
